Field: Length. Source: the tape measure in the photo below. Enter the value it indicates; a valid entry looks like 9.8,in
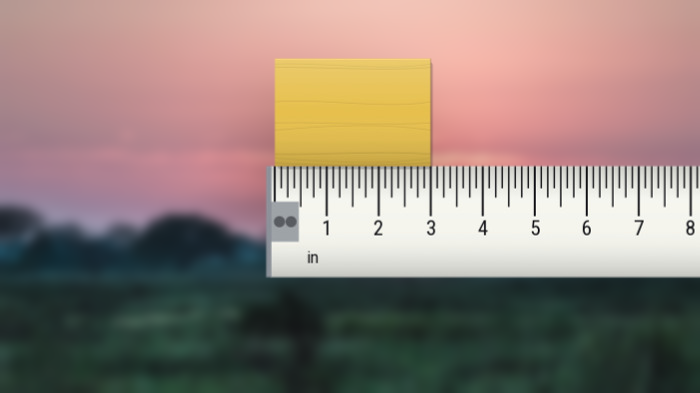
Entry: 3,in
